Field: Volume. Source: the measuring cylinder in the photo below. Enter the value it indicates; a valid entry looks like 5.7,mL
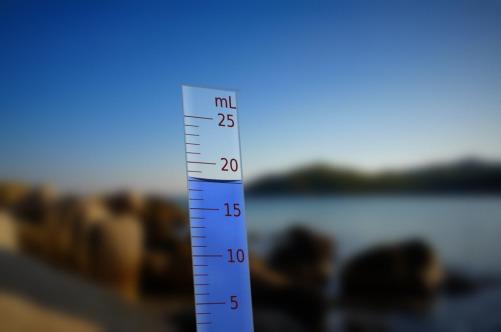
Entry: 18,mL
